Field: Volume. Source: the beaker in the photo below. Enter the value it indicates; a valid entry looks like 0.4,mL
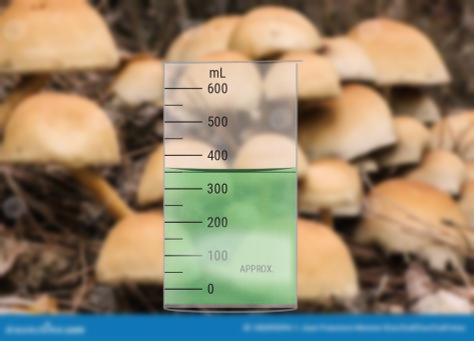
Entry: 350,mL
